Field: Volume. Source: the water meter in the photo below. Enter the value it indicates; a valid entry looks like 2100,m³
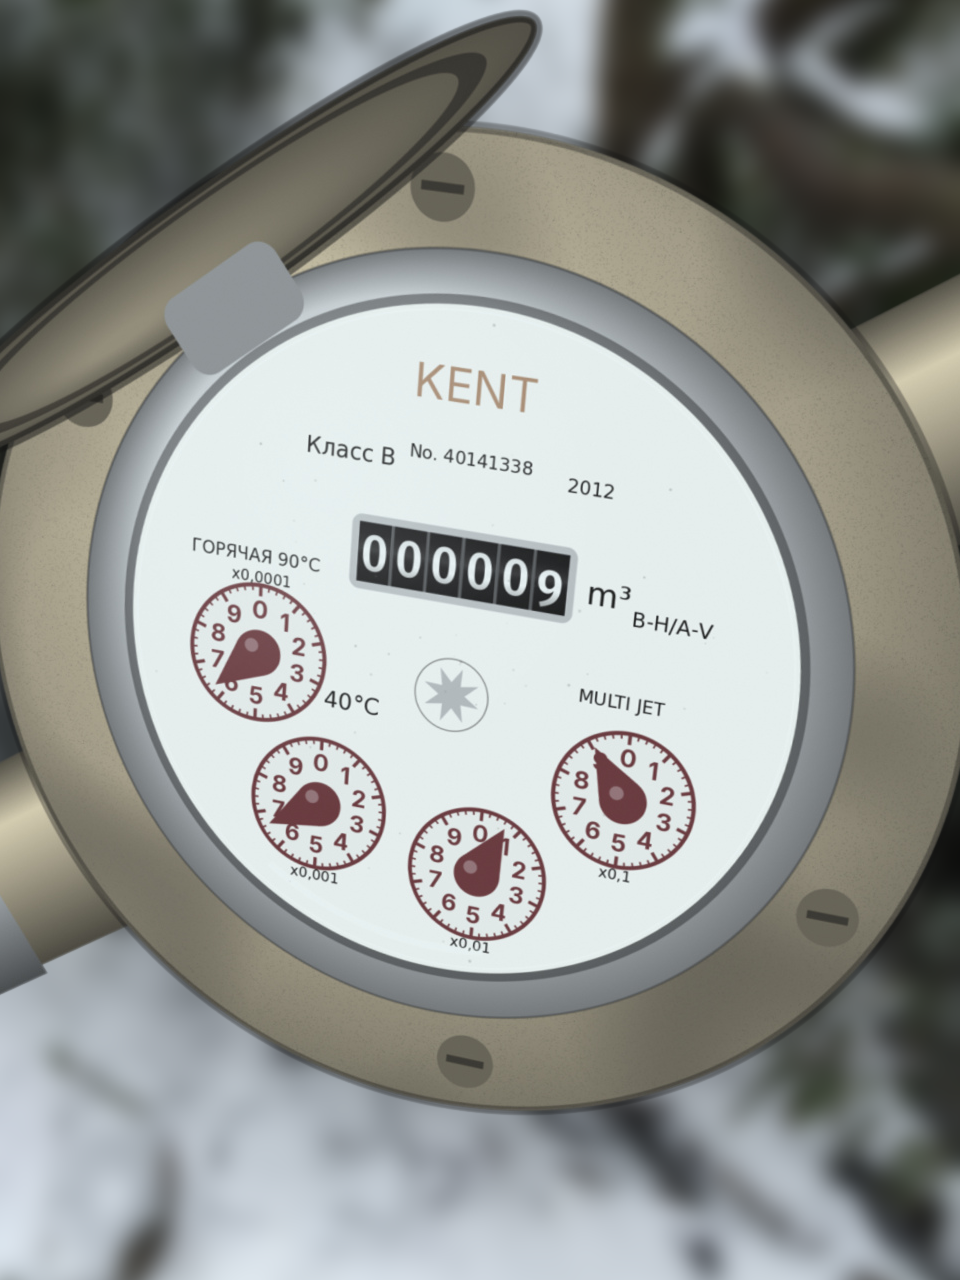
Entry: 8.9066,m³
